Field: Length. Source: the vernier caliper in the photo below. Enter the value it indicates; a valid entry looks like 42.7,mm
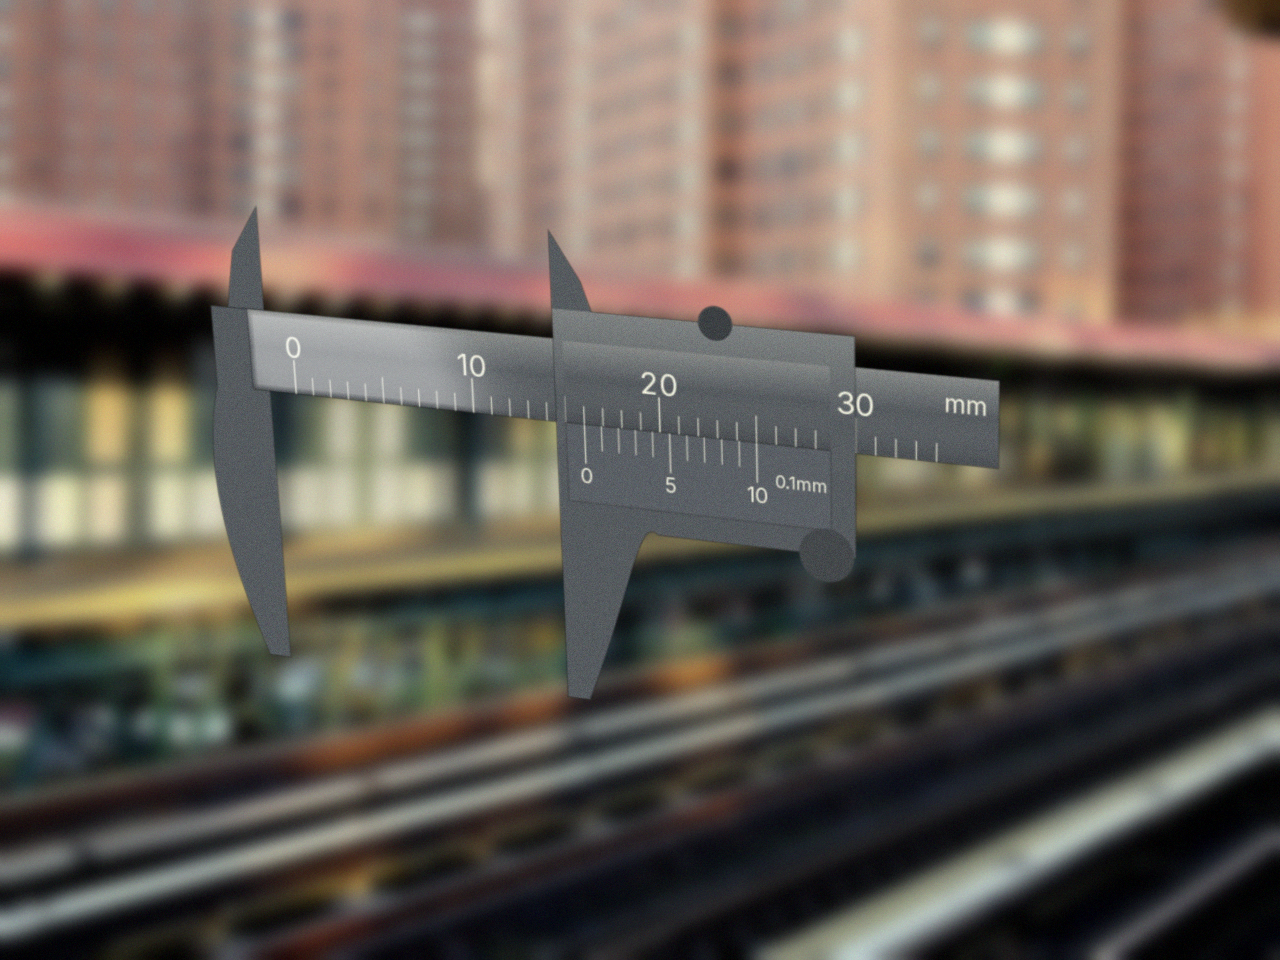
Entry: 16.0,mm
